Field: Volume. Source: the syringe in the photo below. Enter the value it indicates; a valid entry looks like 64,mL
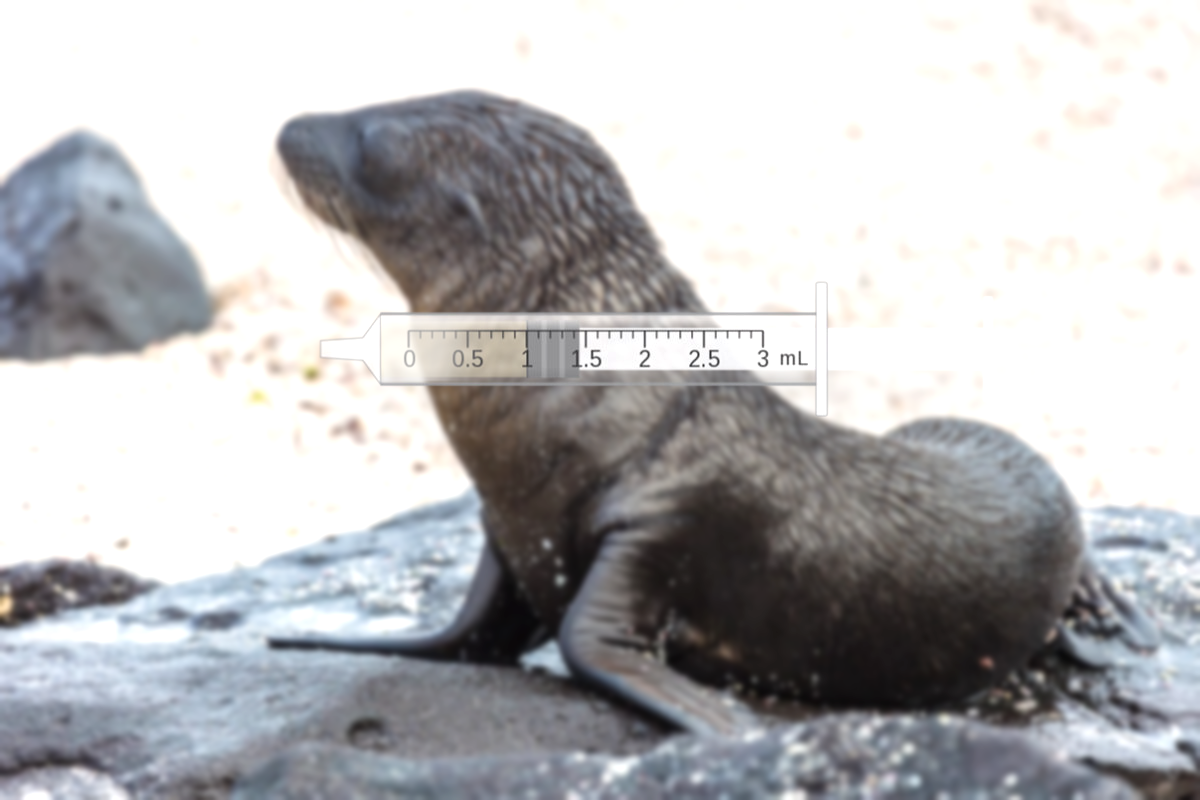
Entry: 1,mL
